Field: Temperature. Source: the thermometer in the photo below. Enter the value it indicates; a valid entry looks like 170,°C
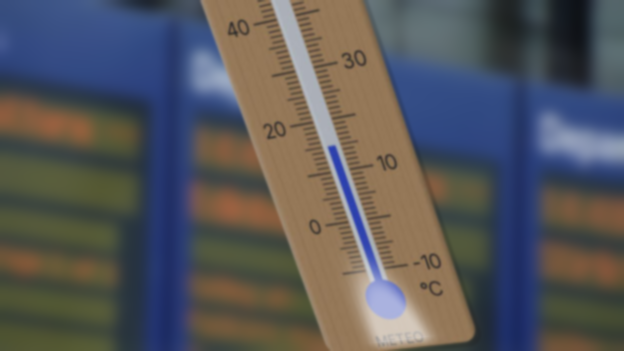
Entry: 15,°C
